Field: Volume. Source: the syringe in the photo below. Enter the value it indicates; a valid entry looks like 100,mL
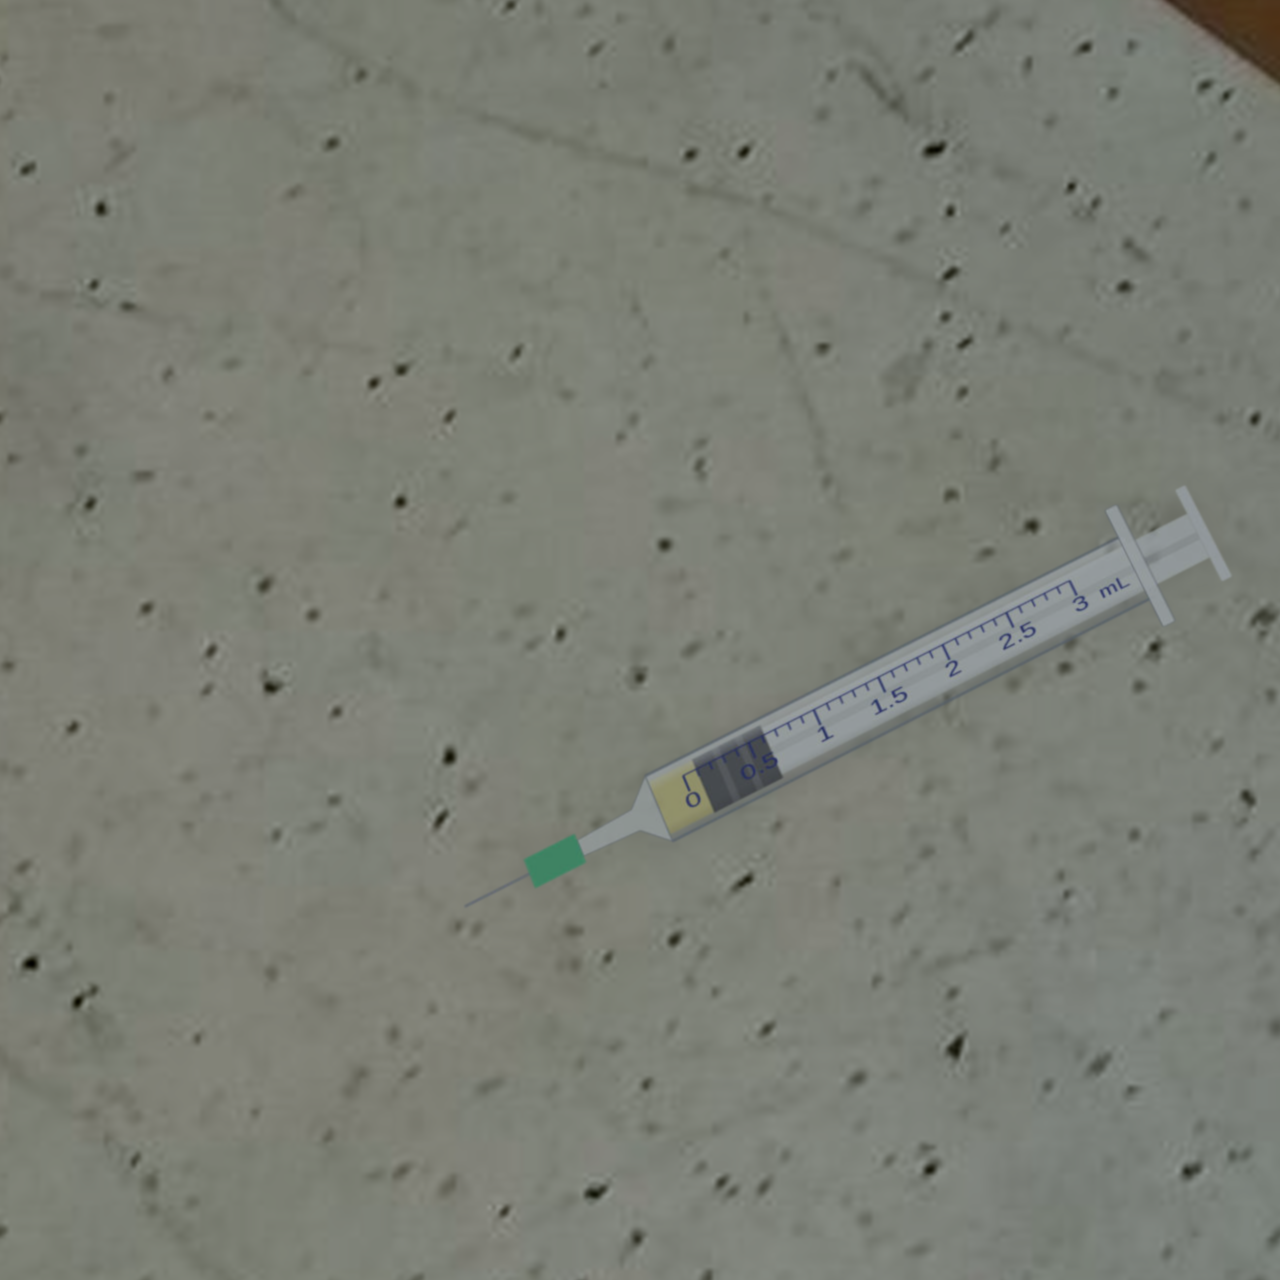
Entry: 0.1,mL
